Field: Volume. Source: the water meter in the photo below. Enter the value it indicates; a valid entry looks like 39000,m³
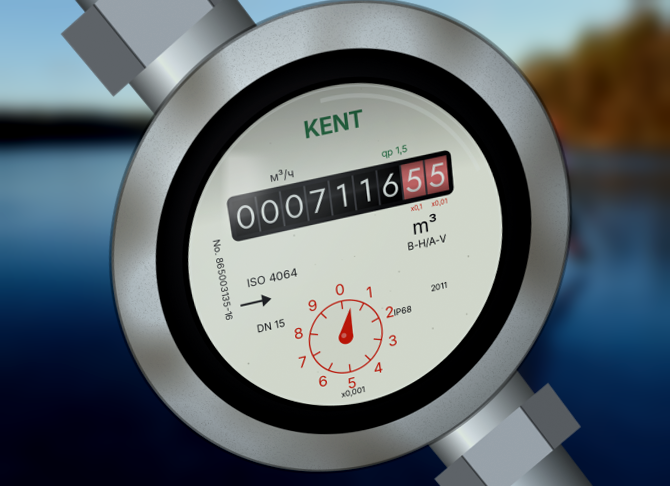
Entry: 7116.550,m³
